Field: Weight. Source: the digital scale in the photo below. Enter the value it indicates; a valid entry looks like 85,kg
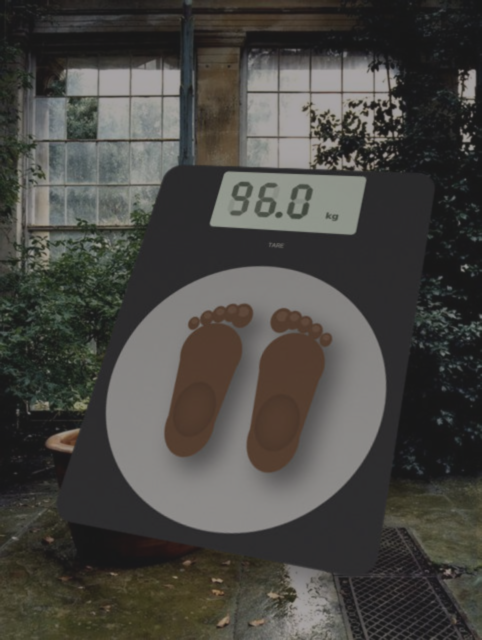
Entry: 96.0,kg
